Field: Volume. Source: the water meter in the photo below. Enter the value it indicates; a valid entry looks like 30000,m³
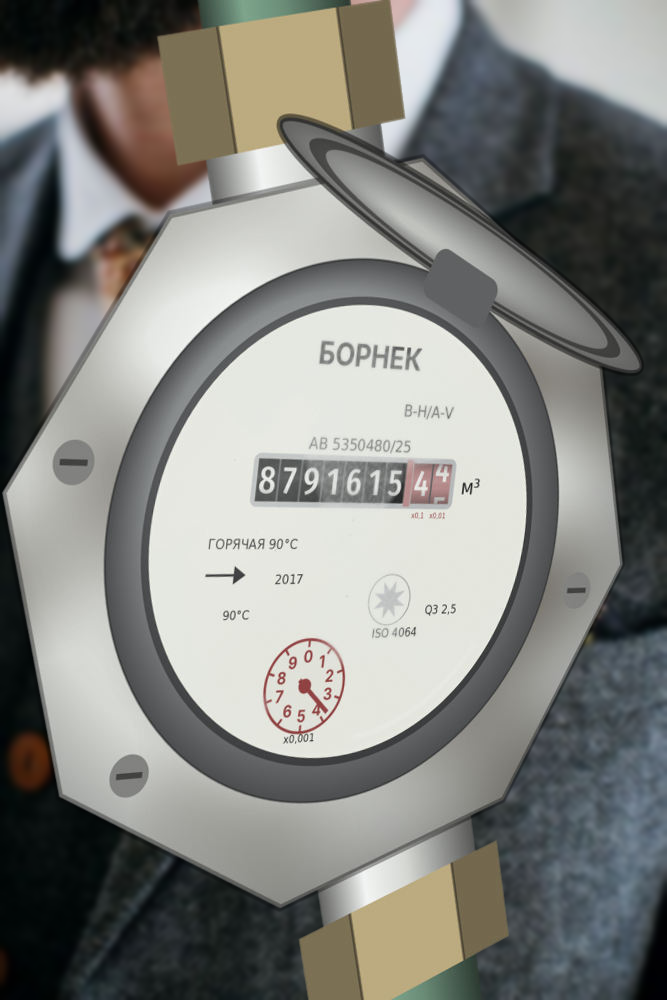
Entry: 8791615.443,m³
